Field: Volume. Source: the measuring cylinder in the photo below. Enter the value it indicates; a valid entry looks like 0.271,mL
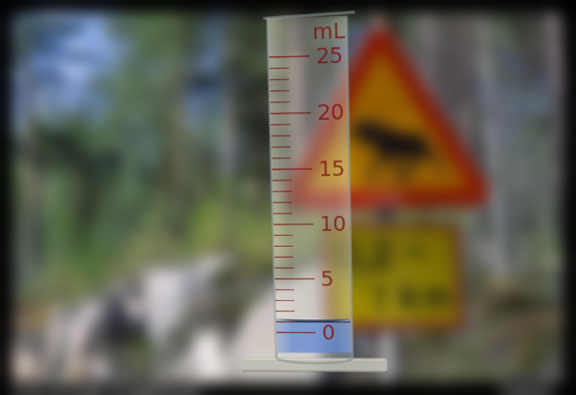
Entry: 1,mL
